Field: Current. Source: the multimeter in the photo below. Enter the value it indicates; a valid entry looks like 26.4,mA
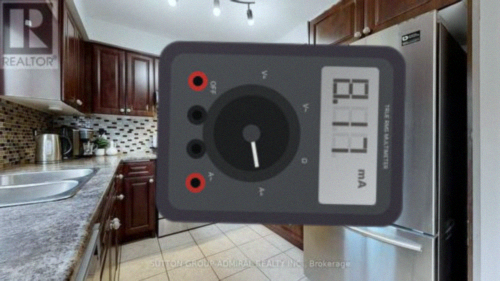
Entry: 8.17,mA
